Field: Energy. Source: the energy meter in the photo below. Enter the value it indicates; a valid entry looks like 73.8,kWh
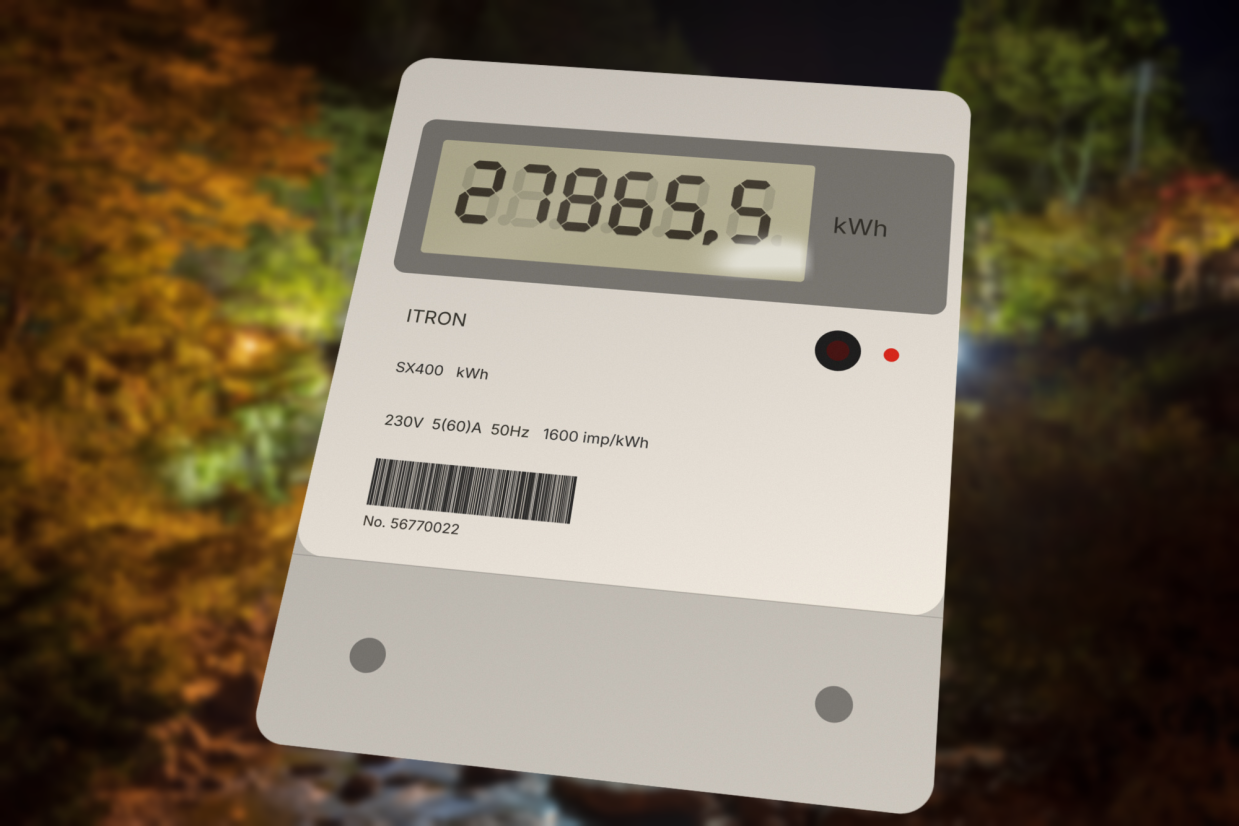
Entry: 27865.5,kWh
